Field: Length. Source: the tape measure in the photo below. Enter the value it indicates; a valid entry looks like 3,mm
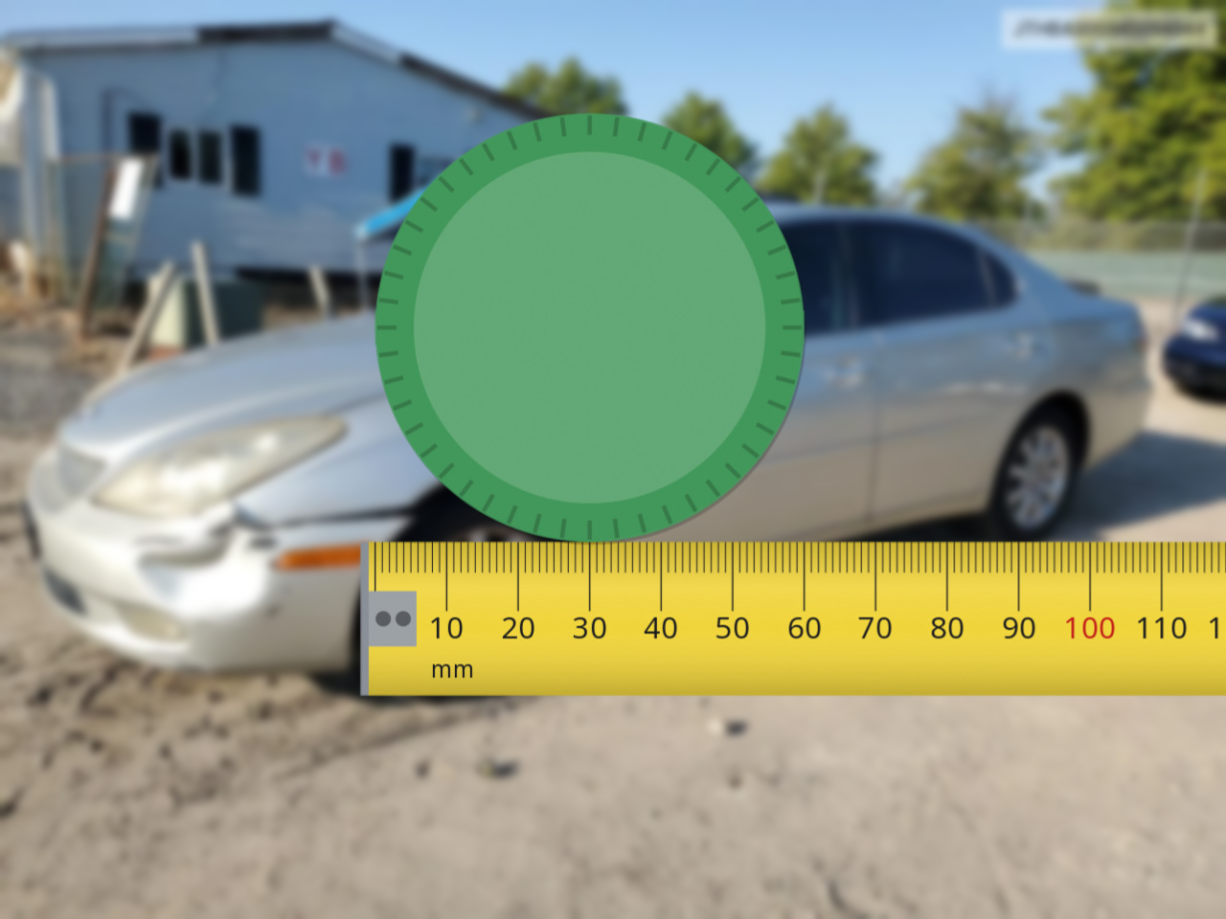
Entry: 60,mm
